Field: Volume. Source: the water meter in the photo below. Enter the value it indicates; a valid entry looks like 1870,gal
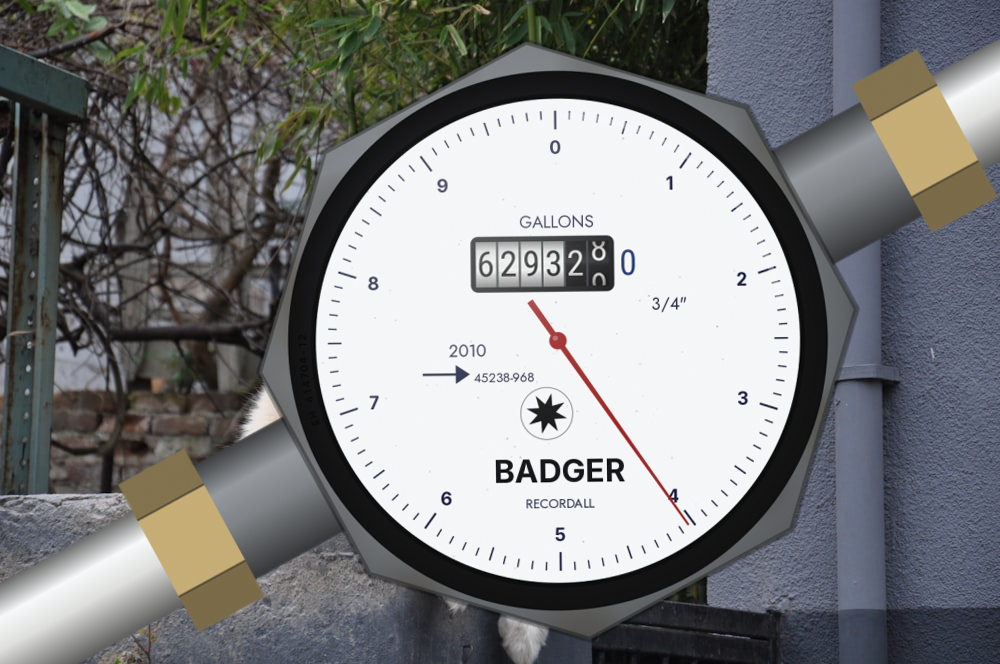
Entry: 6293284.0,gal
